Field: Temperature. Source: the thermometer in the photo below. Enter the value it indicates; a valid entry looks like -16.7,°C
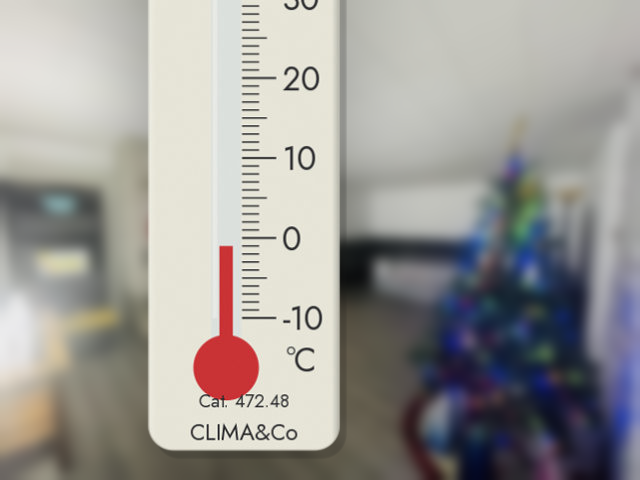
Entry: -1,°C
